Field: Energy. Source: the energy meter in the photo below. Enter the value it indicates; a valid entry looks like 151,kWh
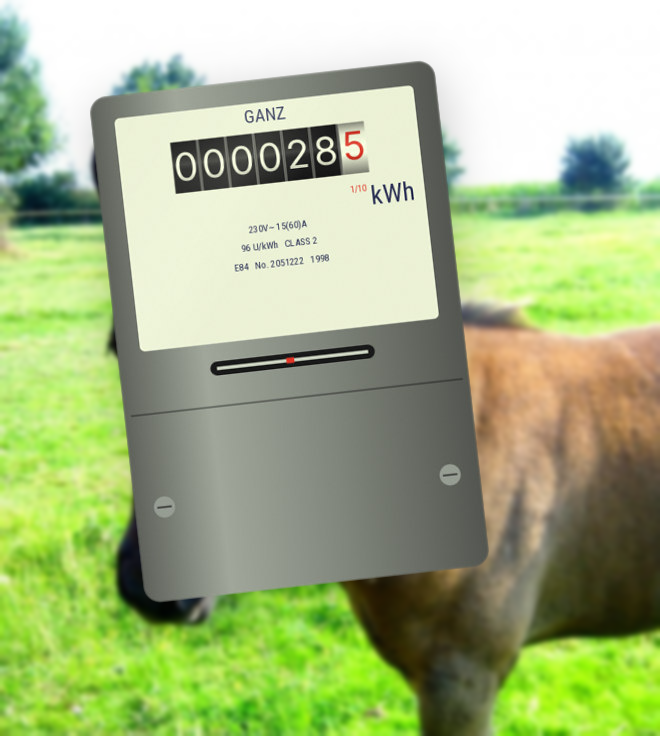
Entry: 28.5,kWh
